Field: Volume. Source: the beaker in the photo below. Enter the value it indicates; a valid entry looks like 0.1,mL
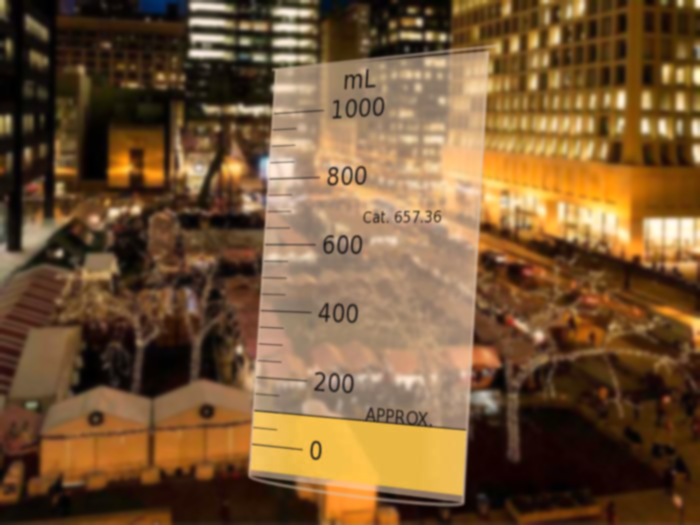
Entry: 100,mL
